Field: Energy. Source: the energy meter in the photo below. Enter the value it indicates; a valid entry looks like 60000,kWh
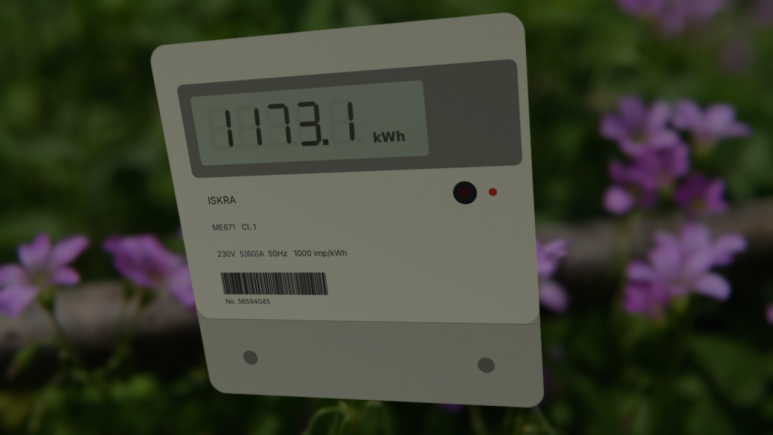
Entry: 1173.1,kWh
